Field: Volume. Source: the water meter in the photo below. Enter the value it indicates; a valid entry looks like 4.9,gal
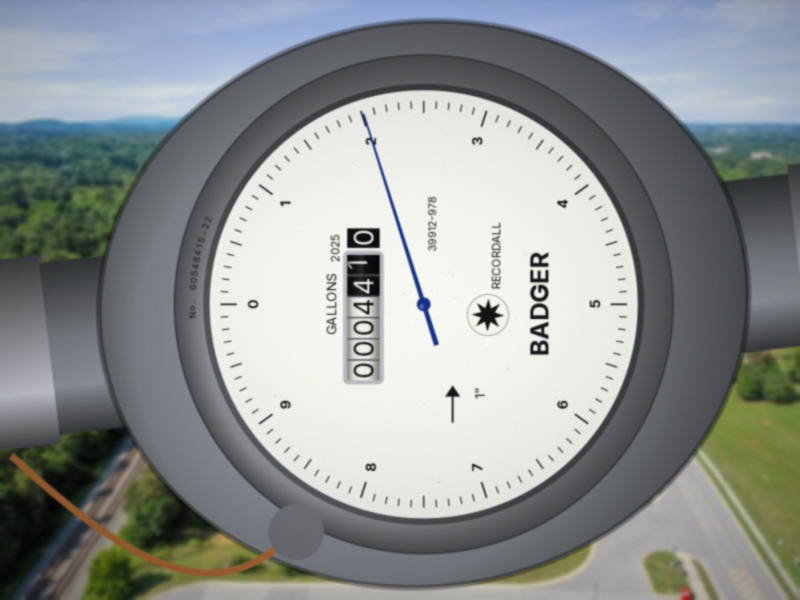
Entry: 4412.0,gal
